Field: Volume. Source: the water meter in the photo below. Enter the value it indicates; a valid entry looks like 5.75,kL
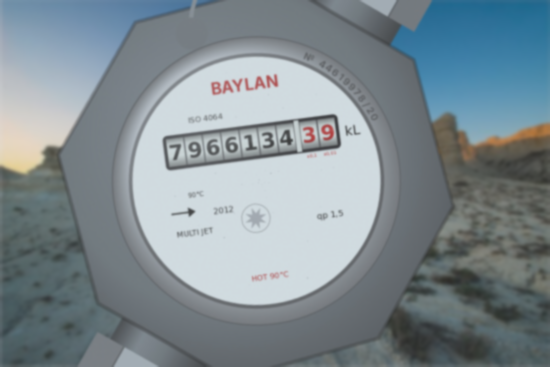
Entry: 7966134.39,kL
